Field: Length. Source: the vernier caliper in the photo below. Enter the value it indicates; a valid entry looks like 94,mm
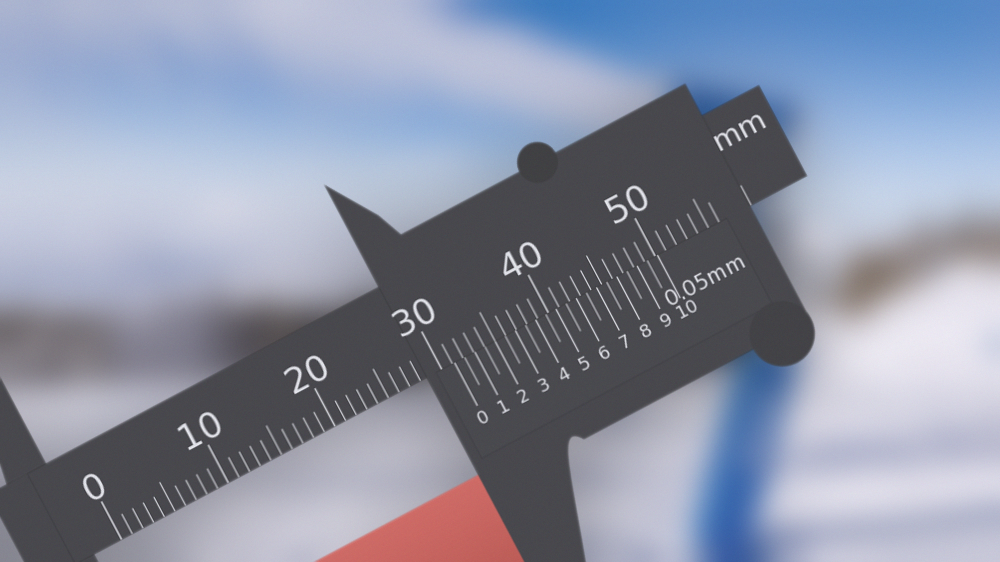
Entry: 31.2,mm
